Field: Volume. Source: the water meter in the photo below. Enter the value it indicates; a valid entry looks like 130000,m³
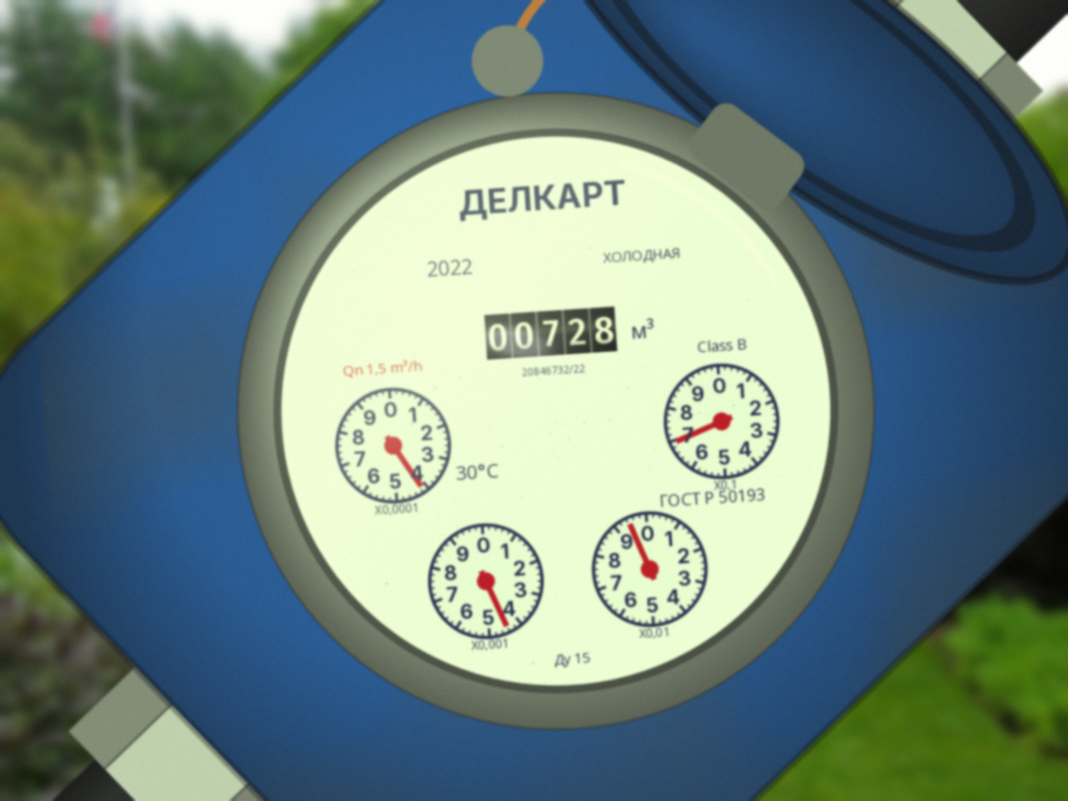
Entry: 728.6944,m³
